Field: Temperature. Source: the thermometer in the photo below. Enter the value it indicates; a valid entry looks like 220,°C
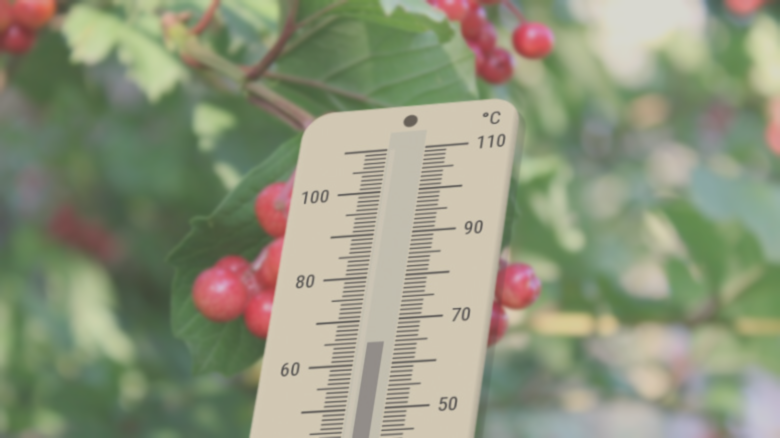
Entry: 65,°C
